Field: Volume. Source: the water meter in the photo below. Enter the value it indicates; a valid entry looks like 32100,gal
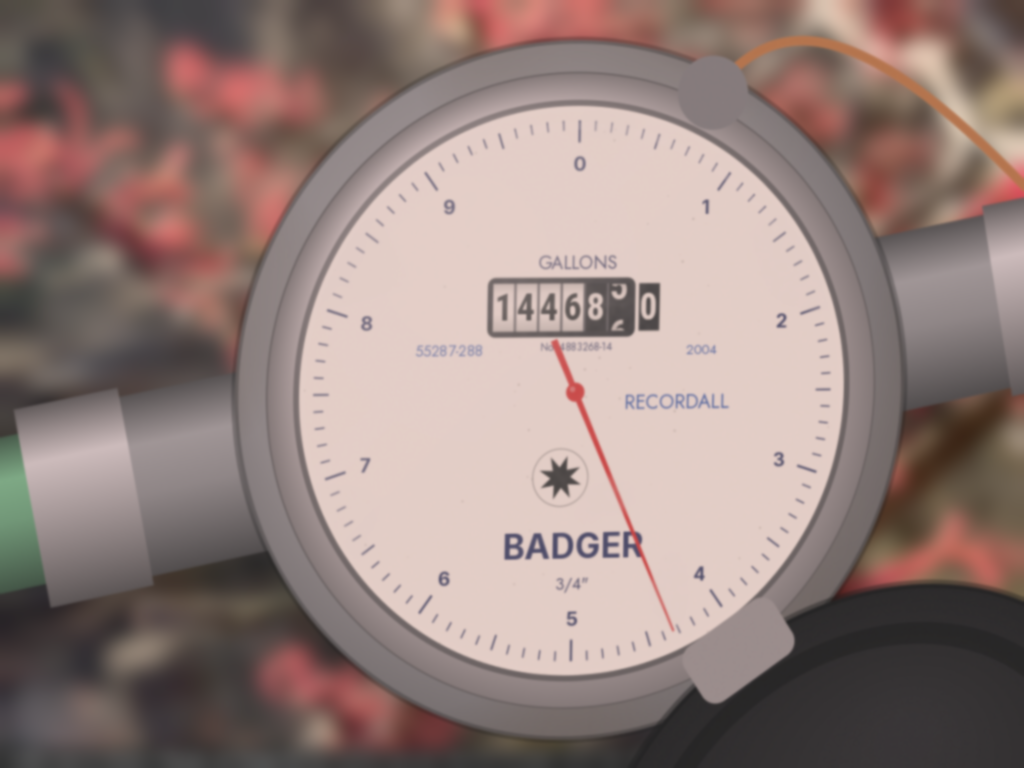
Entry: 1446854.3,gal
